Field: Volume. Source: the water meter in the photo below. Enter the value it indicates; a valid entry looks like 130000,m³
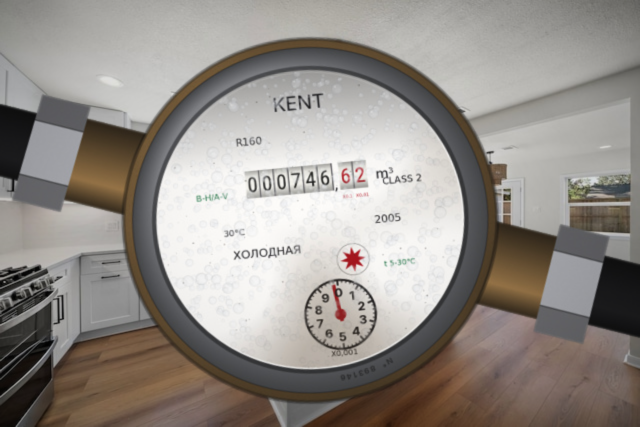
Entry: 746.619,m³
